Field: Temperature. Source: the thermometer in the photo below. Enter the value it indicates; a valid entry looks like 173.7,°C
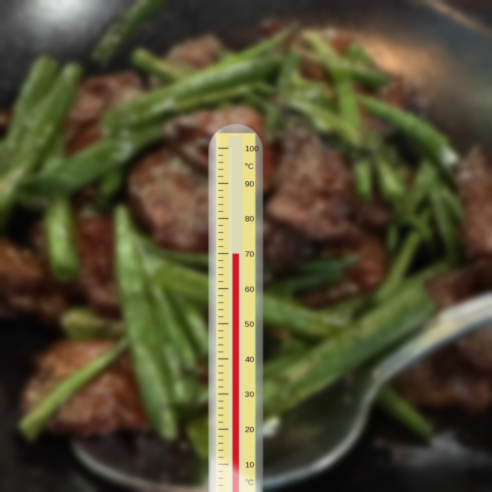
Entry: 70,°C
